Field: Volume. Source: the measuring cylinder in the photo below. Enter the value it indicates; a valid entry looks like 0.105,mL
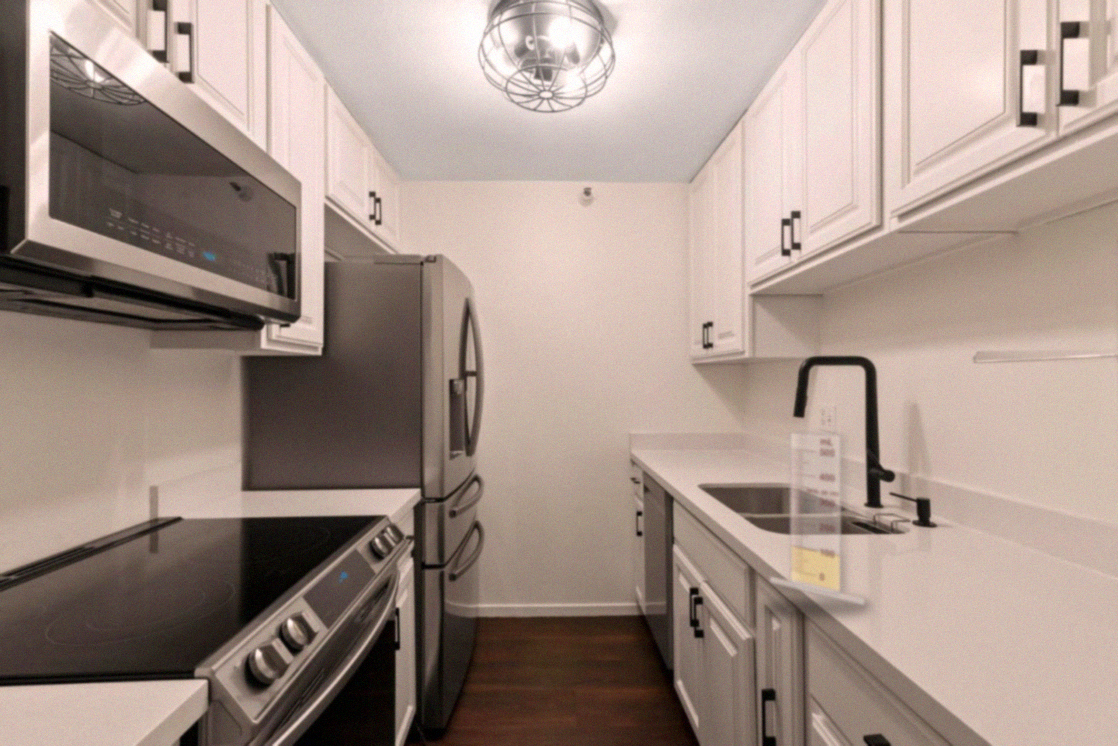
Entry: 100,mL
